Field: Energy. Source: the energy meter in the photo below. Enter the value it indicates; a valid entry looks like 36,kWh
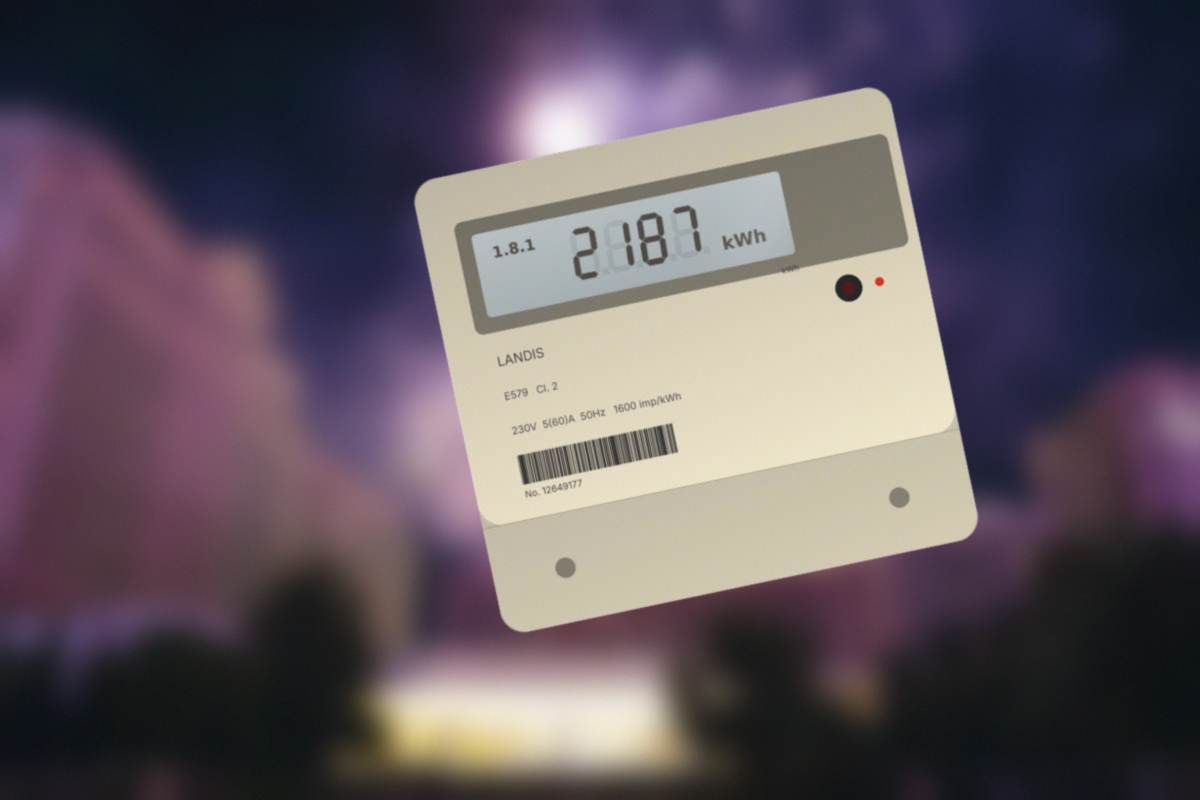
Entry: 2187,kWh
